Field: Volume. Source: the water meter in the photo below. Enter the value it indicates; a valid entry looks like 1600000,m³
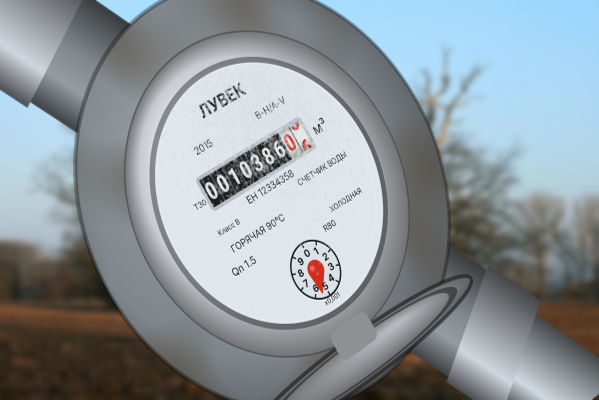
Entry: 10386.055,m³
